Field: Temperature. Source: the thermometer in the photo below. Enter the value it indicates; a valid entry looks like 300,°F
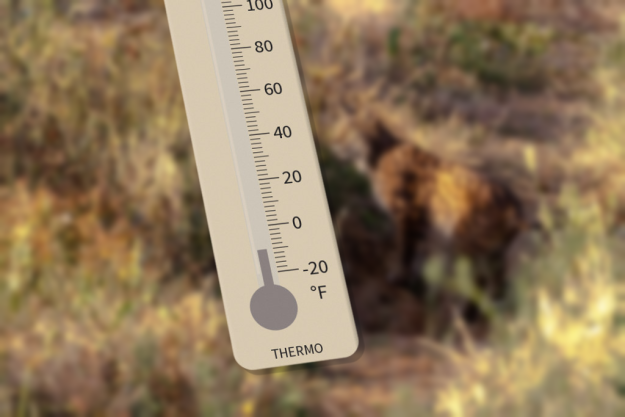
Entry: -10,°F
